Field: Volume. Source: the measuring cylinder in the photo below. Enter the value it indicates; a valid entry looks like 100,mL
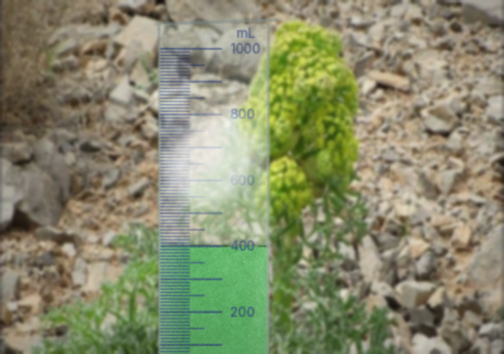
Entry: 400,mL
